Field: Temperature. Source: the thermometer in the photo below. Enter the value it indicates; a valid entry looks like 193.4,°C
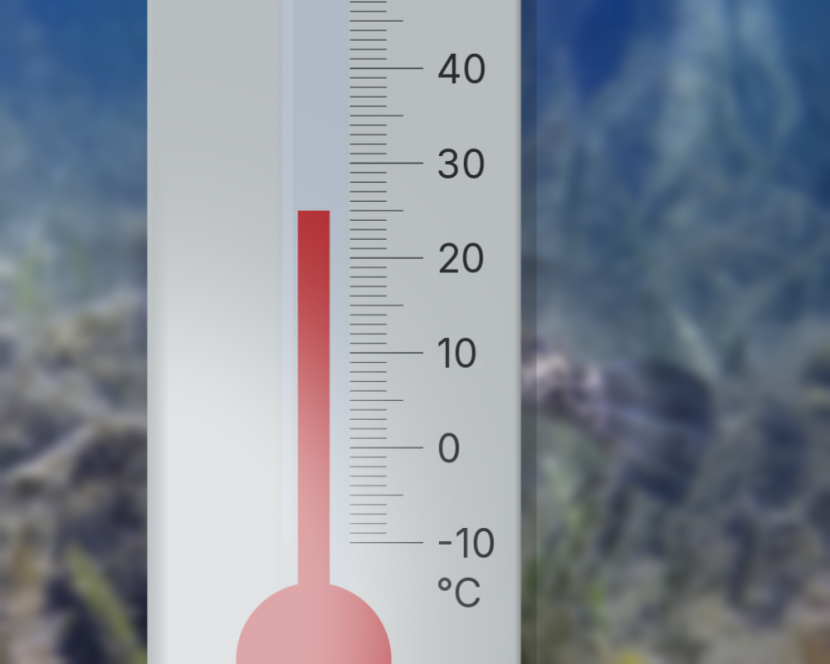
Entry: 25,°C
